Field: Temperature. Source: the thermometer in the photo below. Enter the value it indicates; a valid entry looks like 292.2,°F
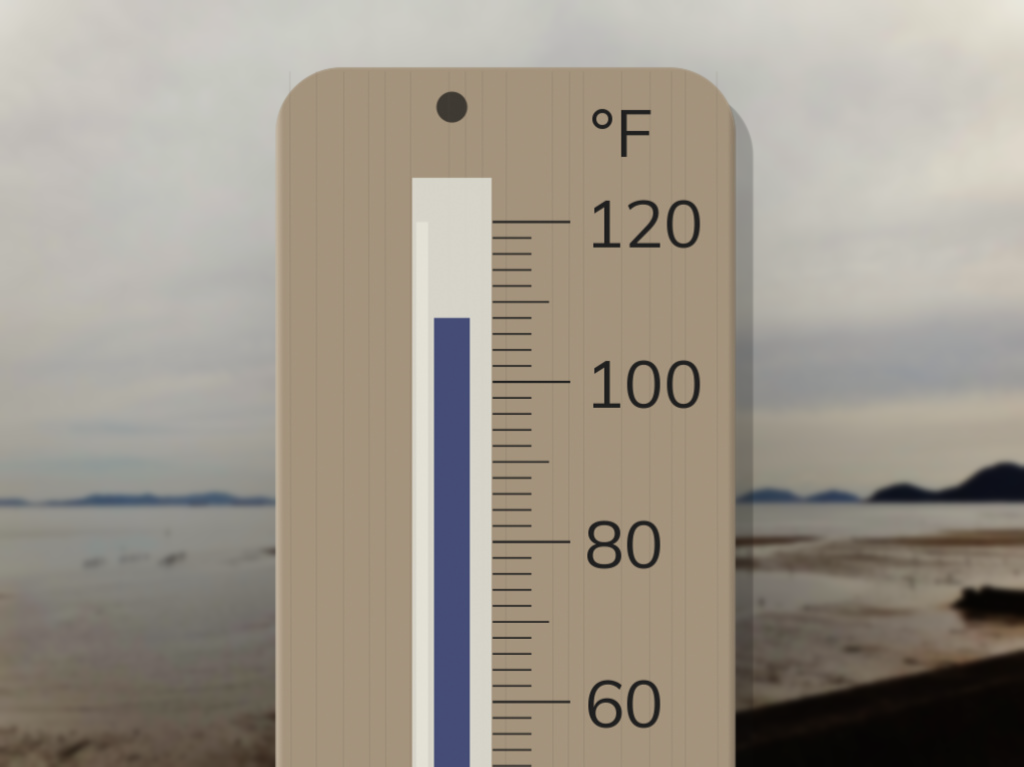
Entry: 108,°F
